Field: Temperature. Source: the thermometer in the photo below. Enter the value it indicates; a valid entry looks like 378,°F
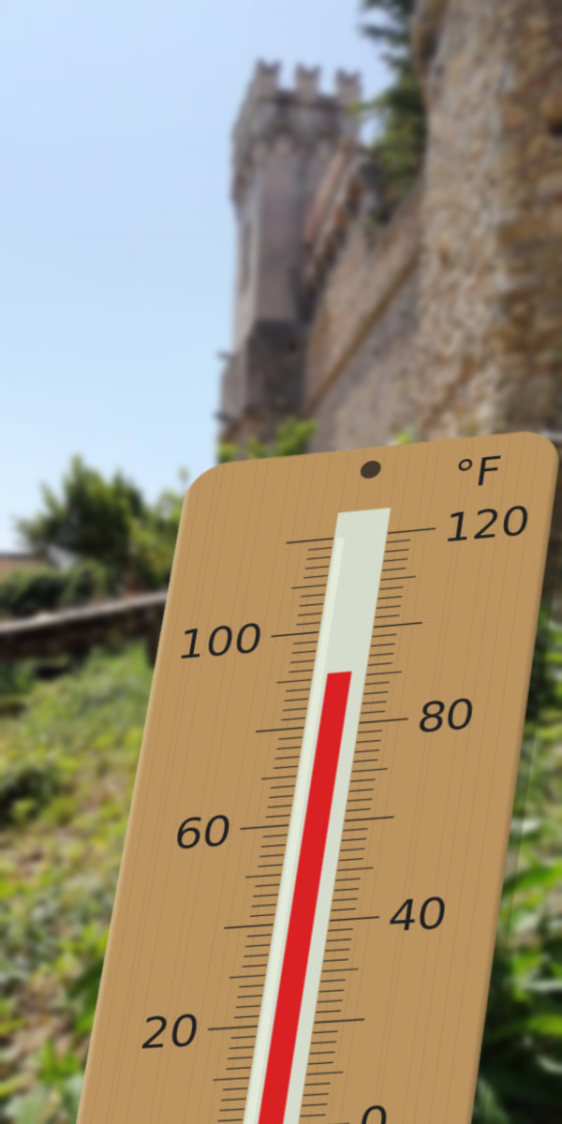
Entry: 91,°F
